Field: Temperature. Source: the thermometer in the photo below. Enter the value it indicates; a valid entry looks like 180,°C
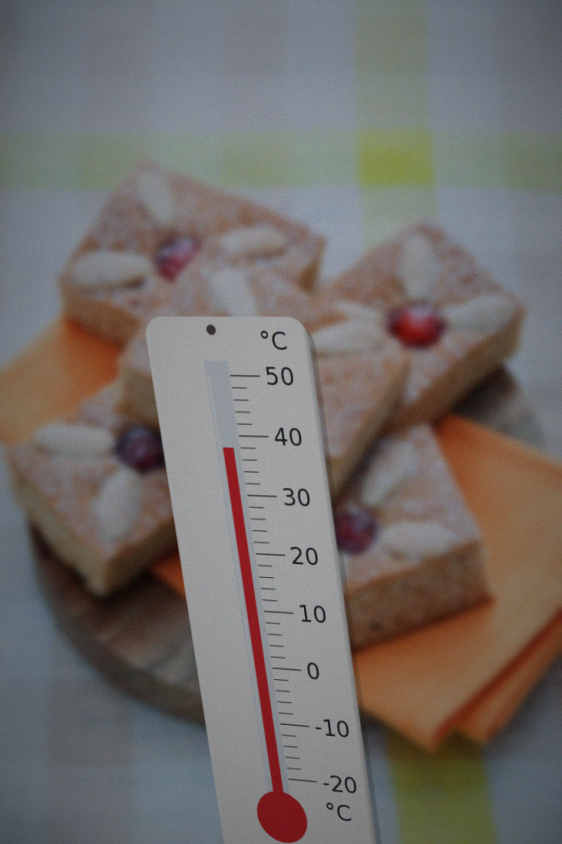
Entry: 38,°C
